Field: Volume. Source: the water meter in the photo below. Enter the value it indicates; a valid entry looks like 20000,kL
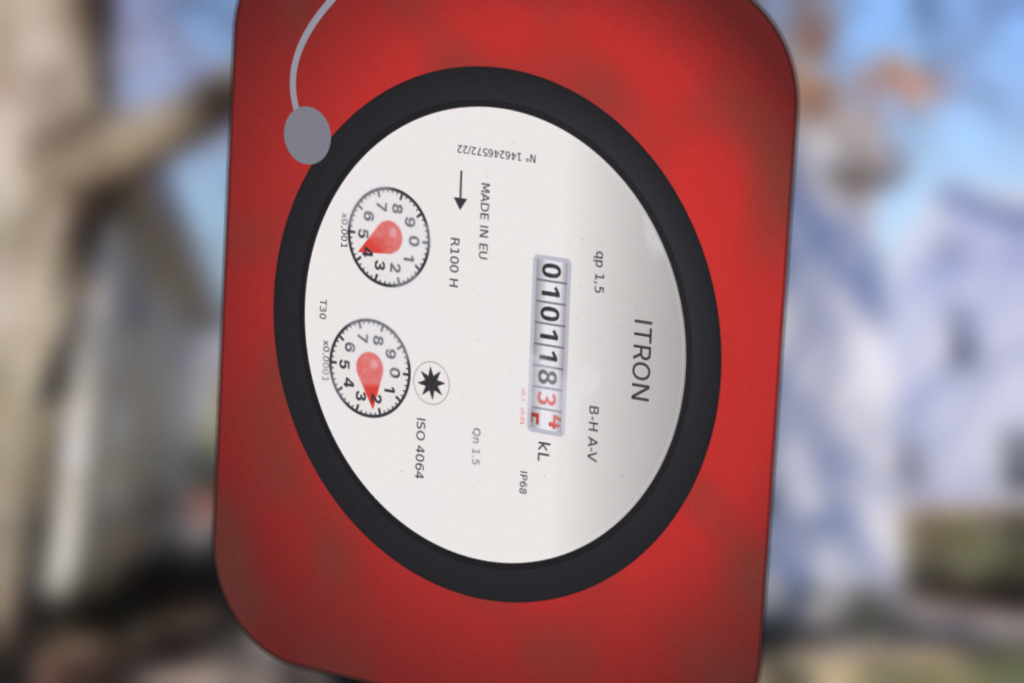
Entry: 10118.3442,kL
